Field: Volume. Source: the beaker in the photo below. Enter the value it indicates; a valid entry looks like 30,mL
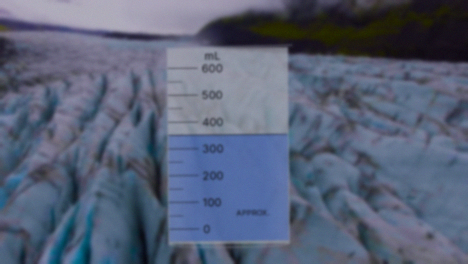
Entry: 350,mL
